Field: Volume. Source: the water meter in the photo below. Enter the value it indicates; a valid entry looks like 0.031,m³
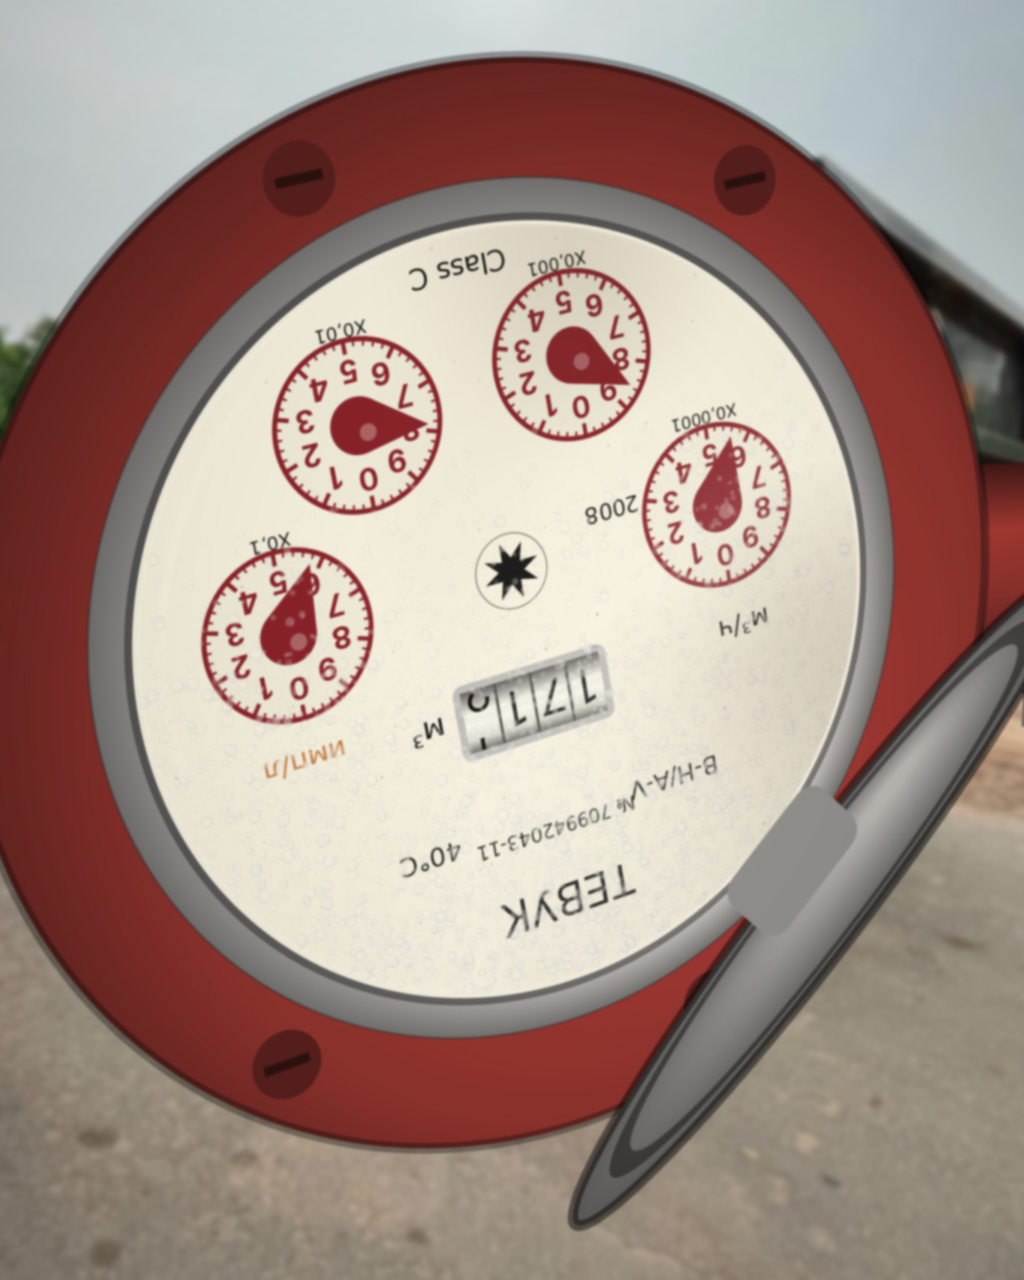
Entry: 1711.5785,m³
